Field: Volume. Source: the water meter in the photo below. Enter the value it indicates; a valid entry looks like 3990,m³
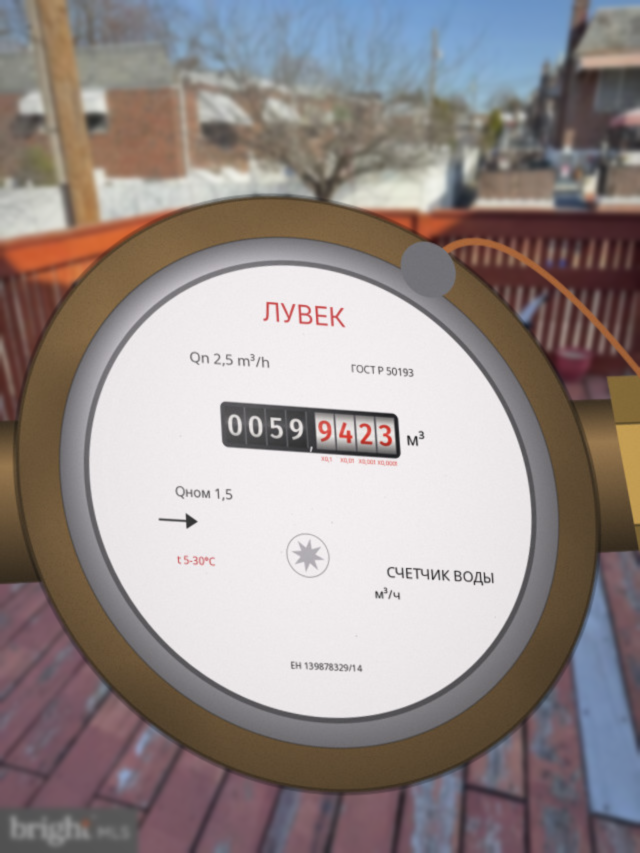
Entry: 59.9423,m³
